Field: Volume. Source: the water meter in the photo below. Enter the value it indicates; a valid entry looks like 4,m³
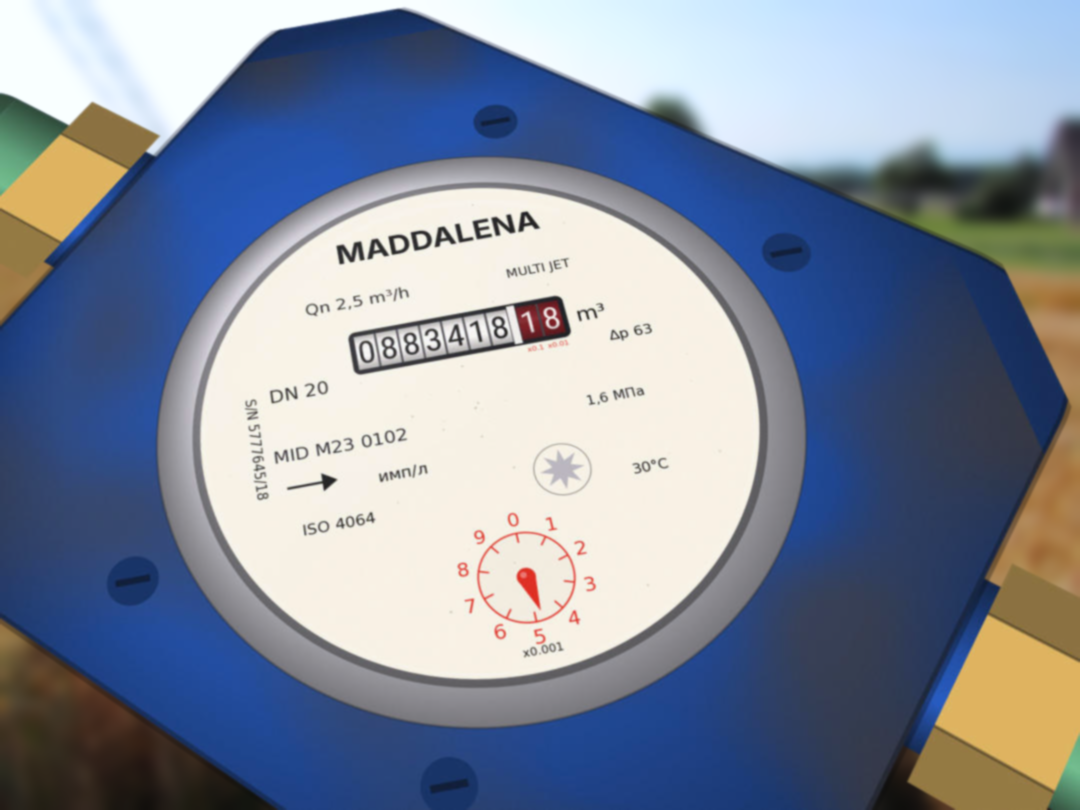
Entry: 883418.184,m³
